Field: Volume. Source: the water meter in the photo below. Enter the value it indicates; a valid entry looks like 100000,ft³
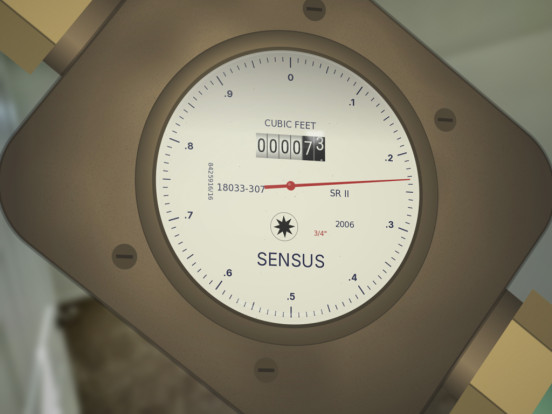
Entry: 73.23,ft³
